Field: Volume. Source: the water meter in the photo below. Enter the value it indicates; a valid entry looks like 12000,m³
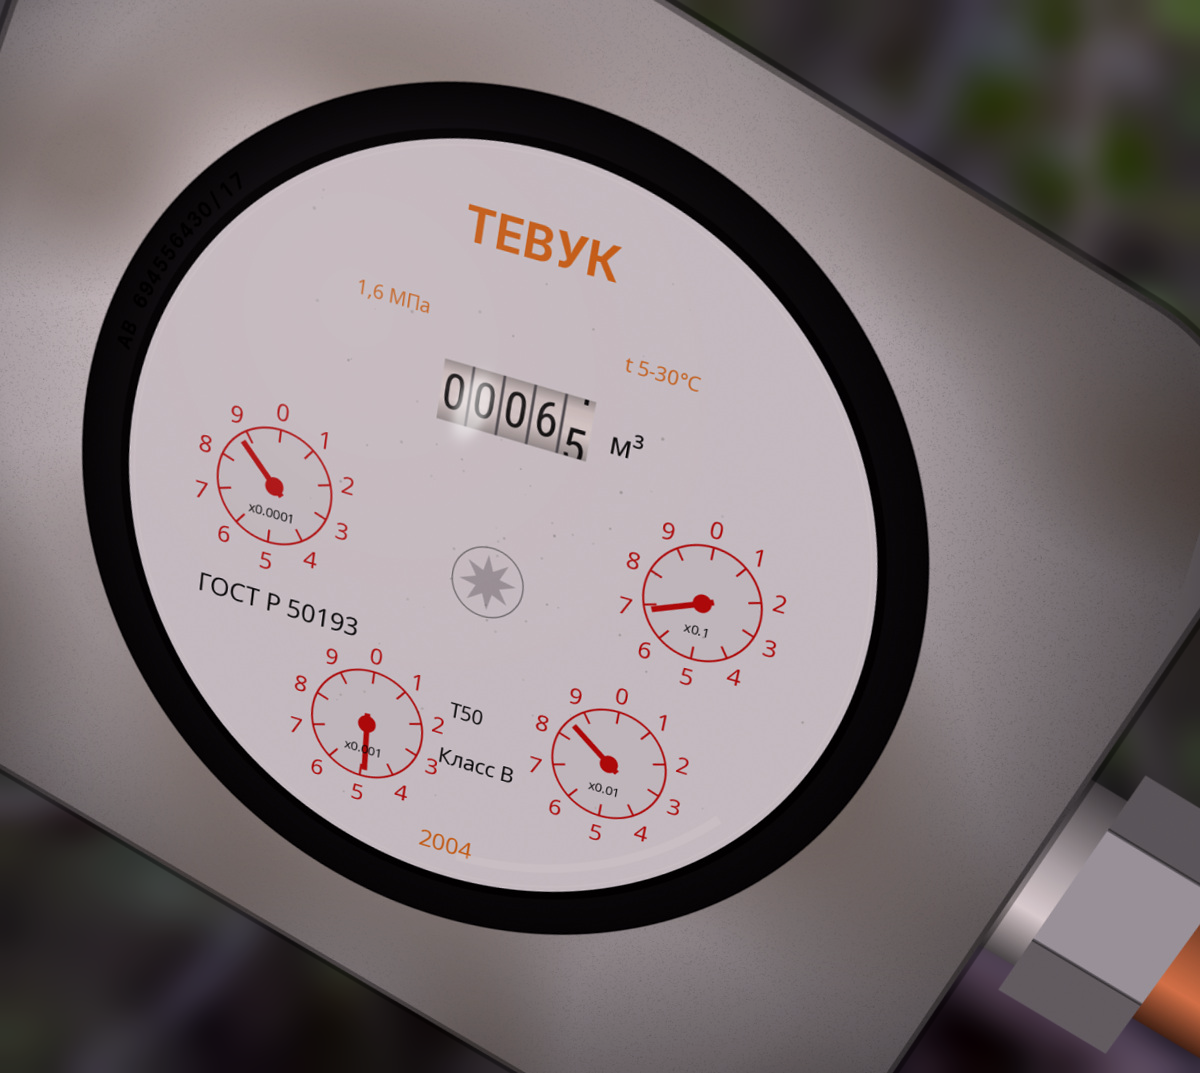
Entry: 64.6848,m³
